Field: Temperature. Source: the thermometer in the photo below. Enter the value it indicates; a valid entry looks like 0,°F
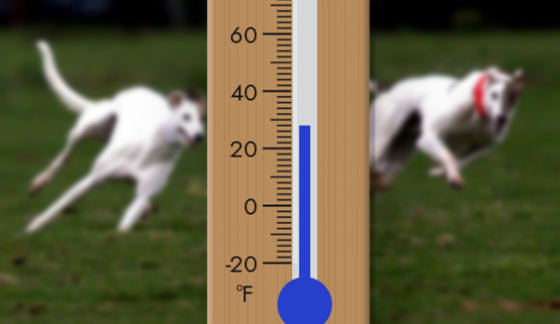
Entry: 28,°F
